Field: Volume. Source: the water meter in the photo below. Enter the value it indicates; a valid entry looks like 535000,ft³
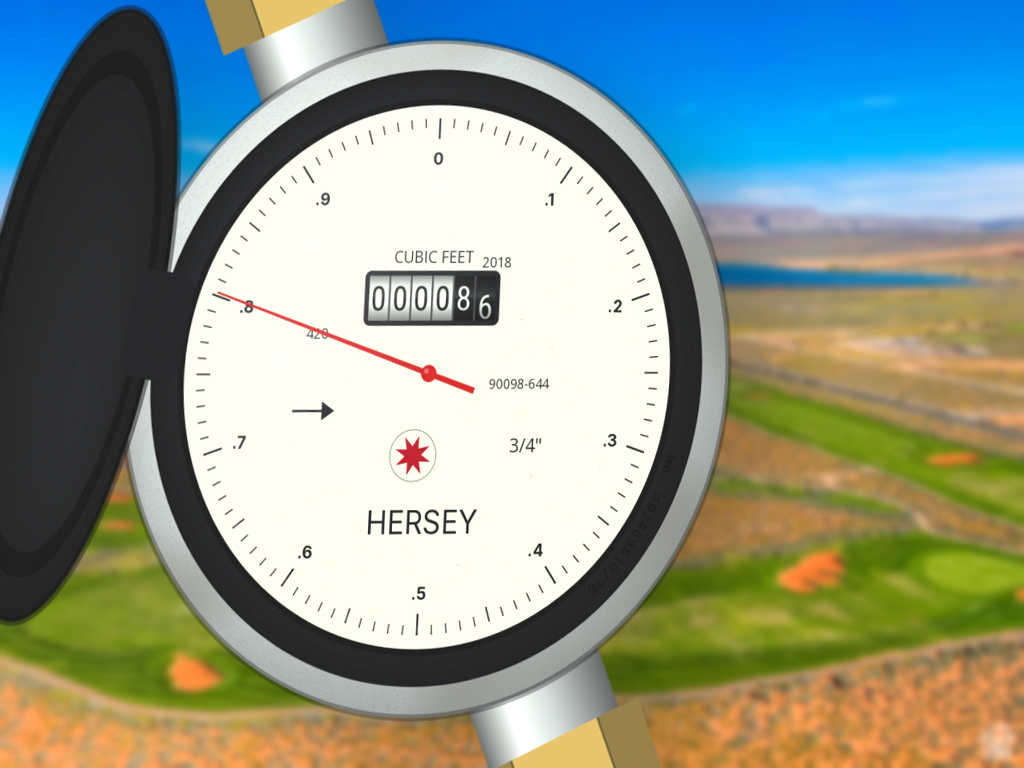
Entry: 85.80,ft³
